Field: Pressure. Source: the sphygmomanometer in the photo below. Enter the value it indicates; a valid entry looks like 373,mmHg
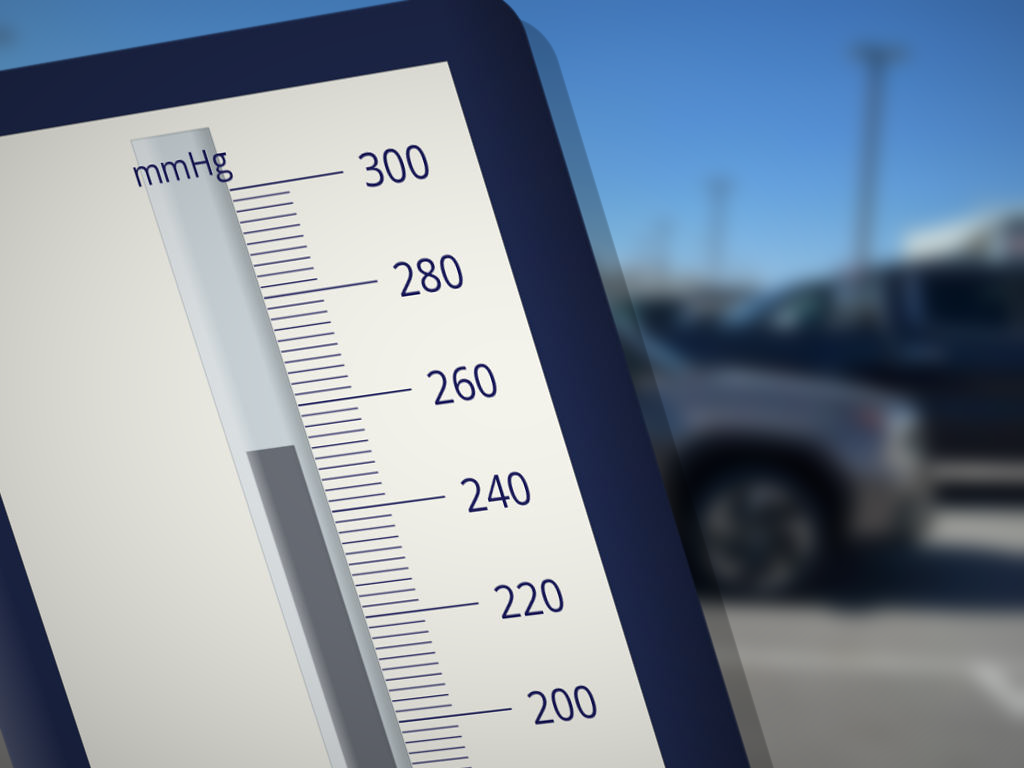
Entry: 253,mmHg
